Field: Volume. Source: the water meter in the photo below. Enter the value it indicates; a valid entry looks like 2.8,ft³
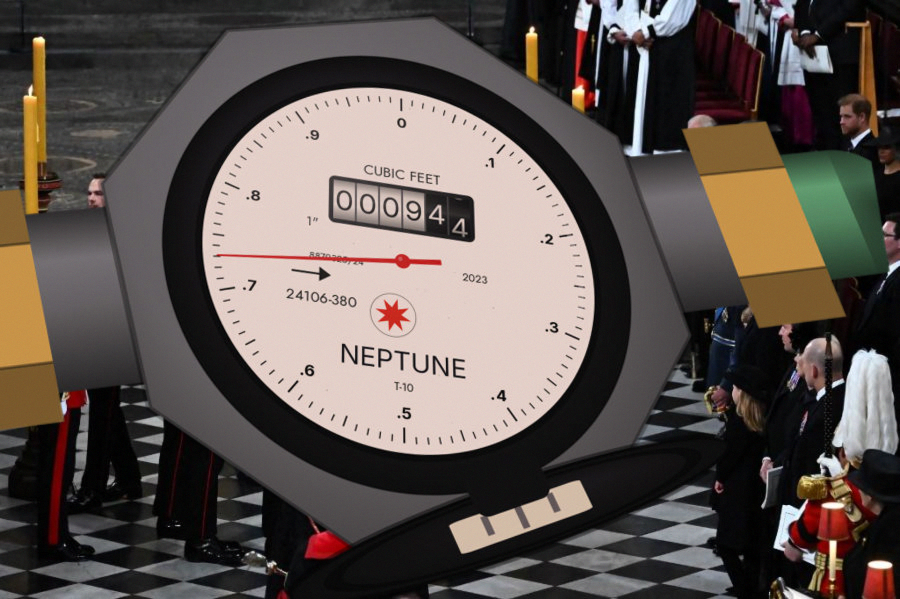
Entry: 943.73,ft³
